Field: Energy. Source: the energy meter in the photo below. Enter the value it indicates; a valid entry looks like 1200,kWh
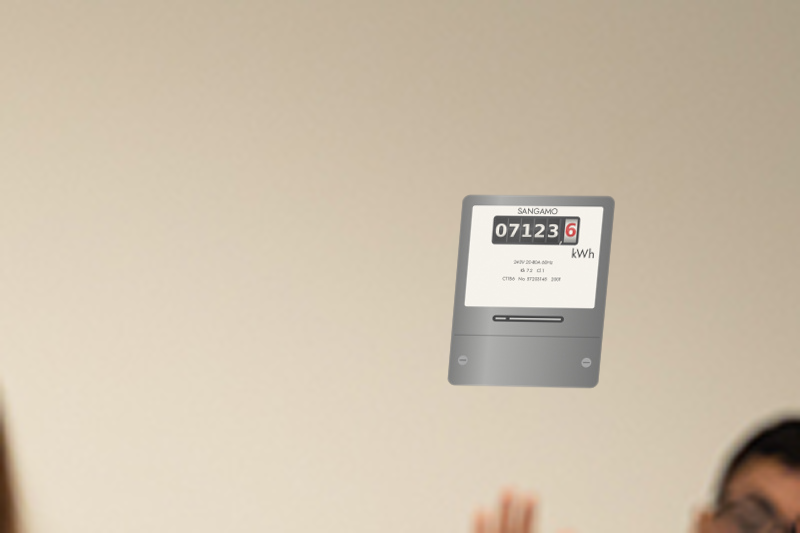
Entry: 7123.6,kWh
